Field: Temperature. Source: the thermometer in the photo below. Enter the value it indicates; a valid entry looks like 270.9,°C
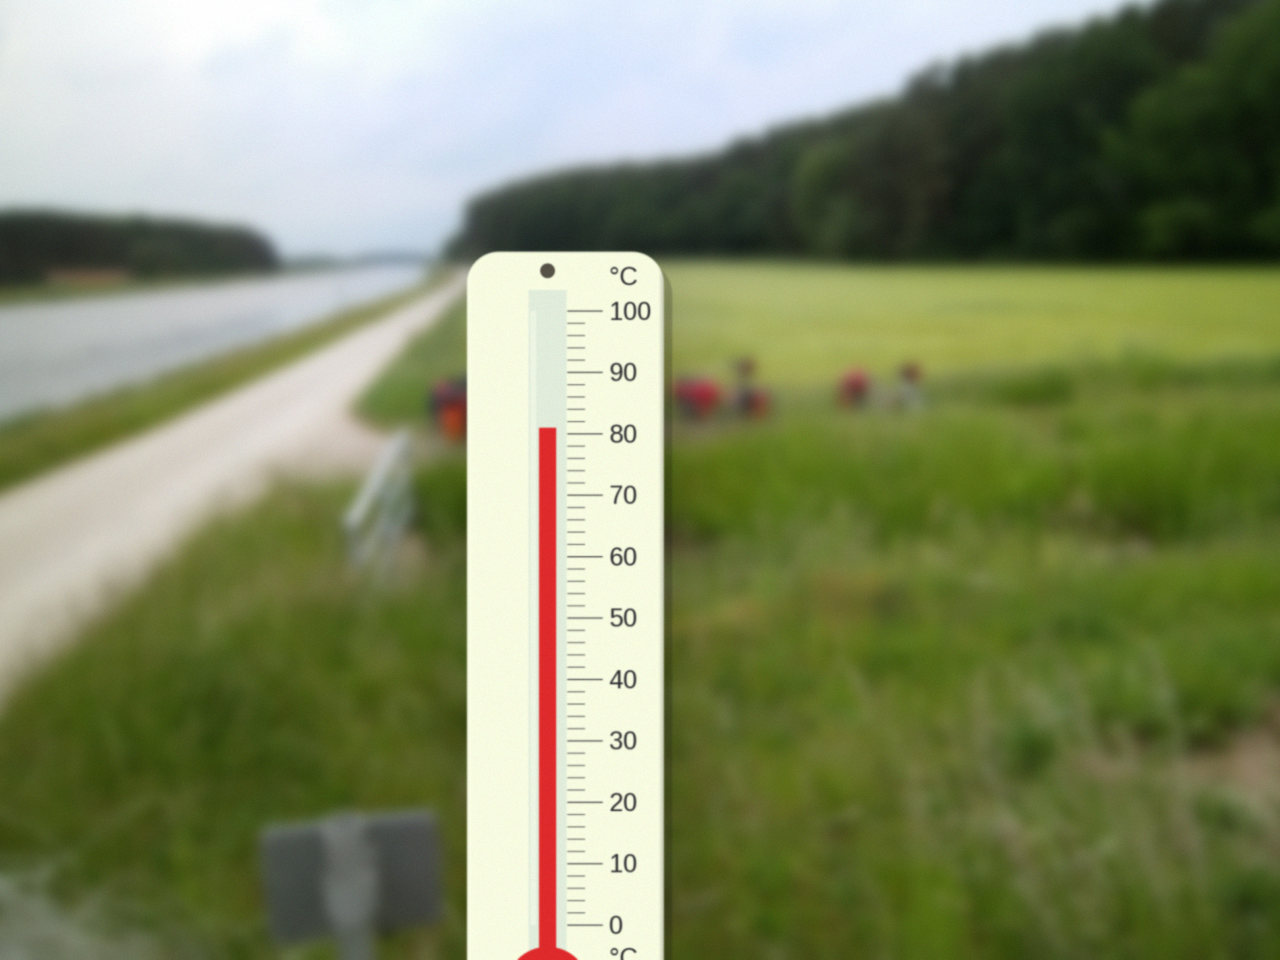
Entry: 81,°C
